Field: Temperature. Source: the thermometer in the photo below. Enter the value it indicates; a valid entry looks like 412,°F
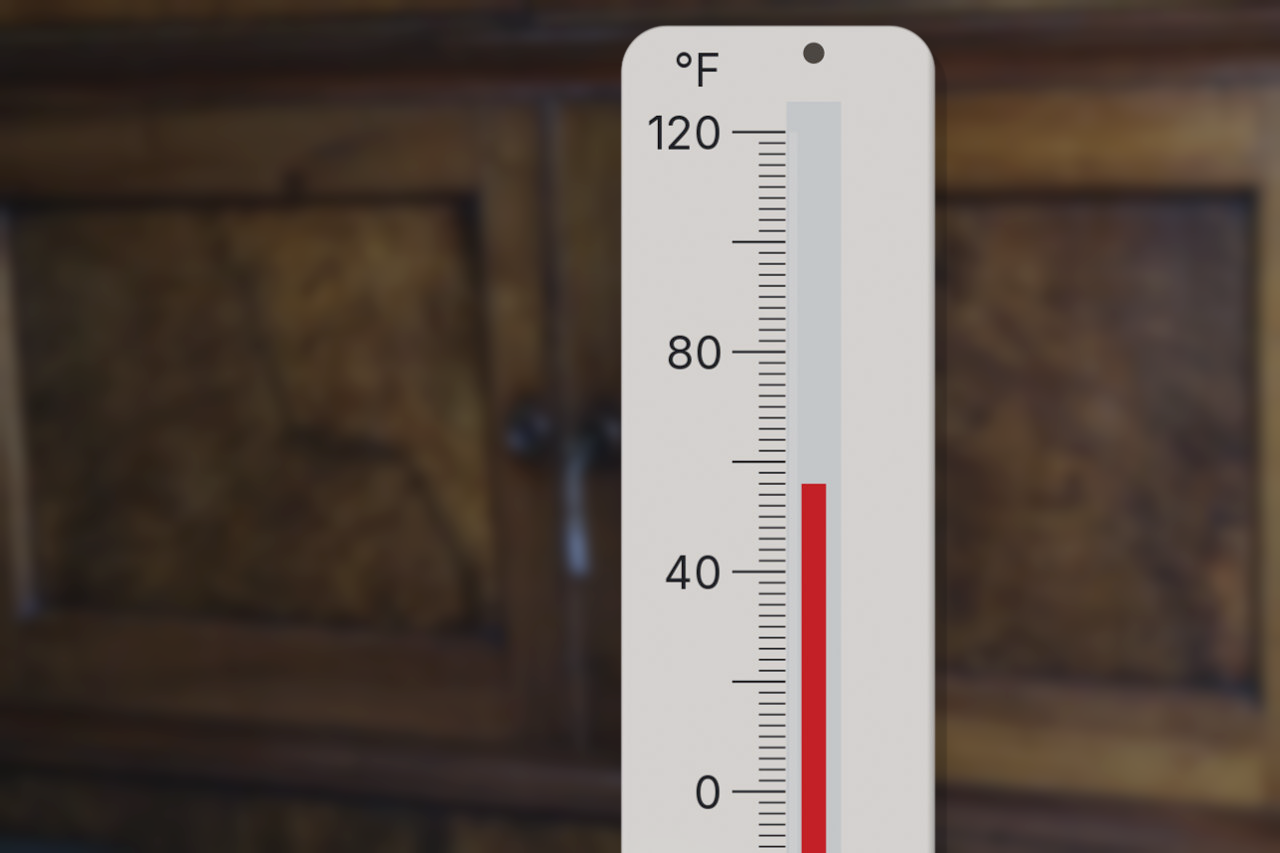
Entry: 56,°F
